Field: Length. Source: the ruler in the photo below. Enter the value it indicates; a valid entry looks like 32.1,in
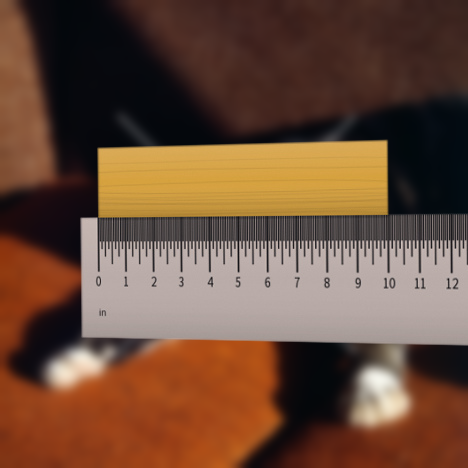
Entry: 10,in
